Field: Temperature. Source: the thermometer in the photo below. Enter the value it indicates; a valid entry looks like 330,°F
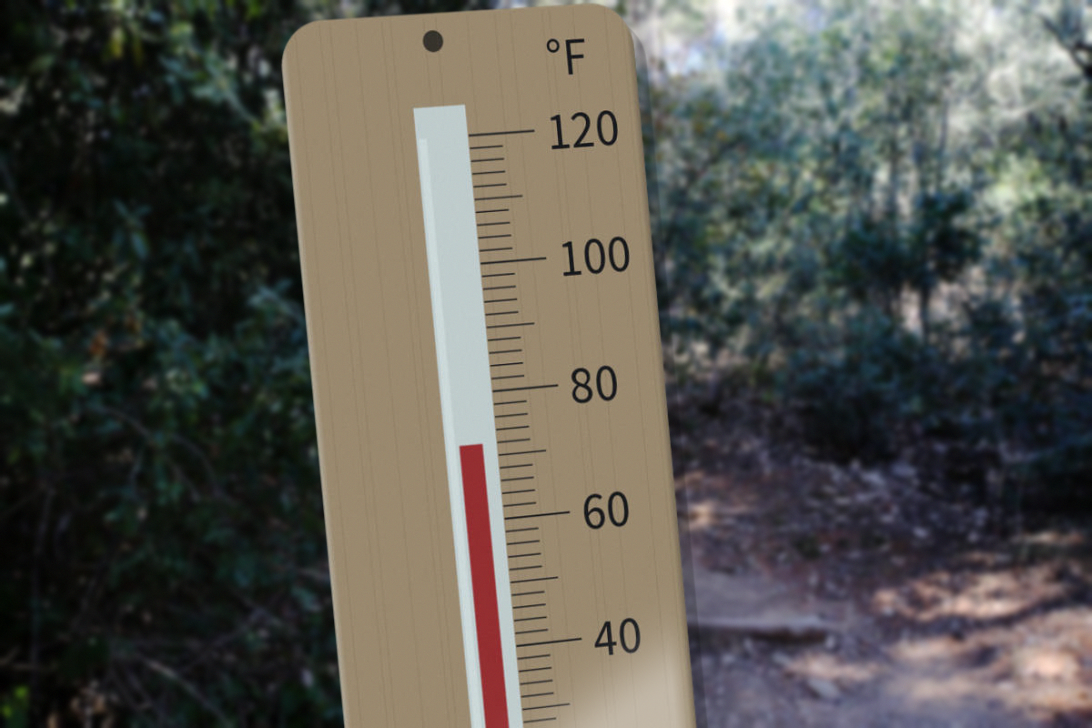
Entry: 72,°F
